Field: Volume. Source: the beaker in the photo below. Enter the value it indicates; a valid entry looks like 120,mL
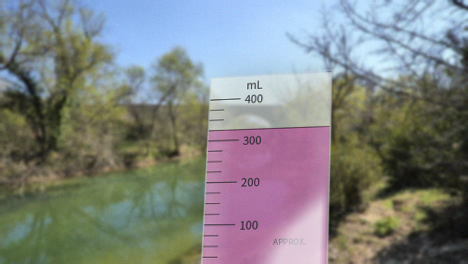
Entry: 325,mL
